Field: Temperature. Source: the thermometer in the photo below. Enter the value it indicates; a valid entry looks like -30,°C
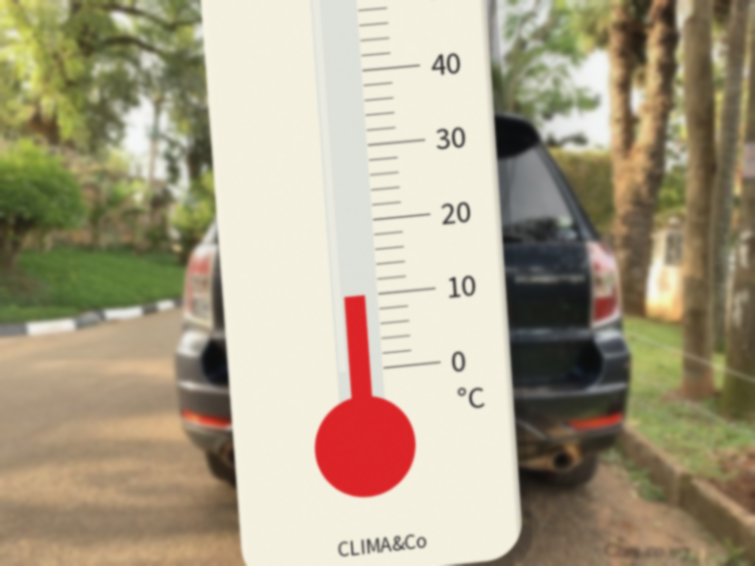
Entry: 10,°C
